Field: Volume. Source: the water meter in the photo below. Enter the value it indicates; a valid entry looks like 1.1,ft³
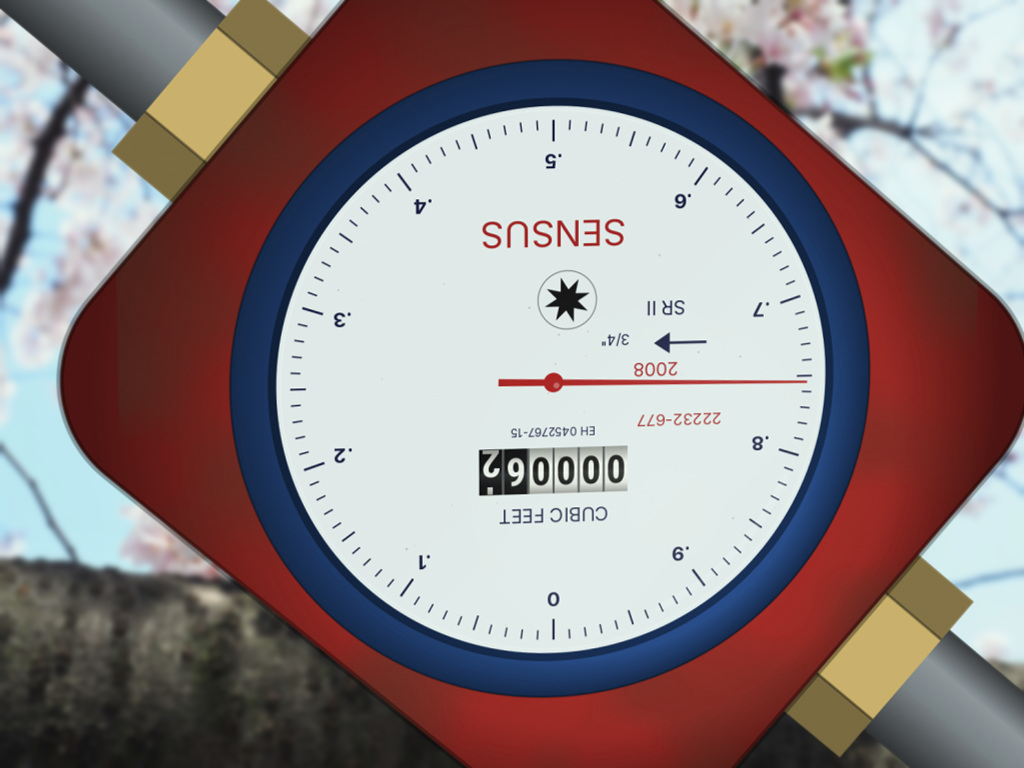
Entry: 61.75,ft³
